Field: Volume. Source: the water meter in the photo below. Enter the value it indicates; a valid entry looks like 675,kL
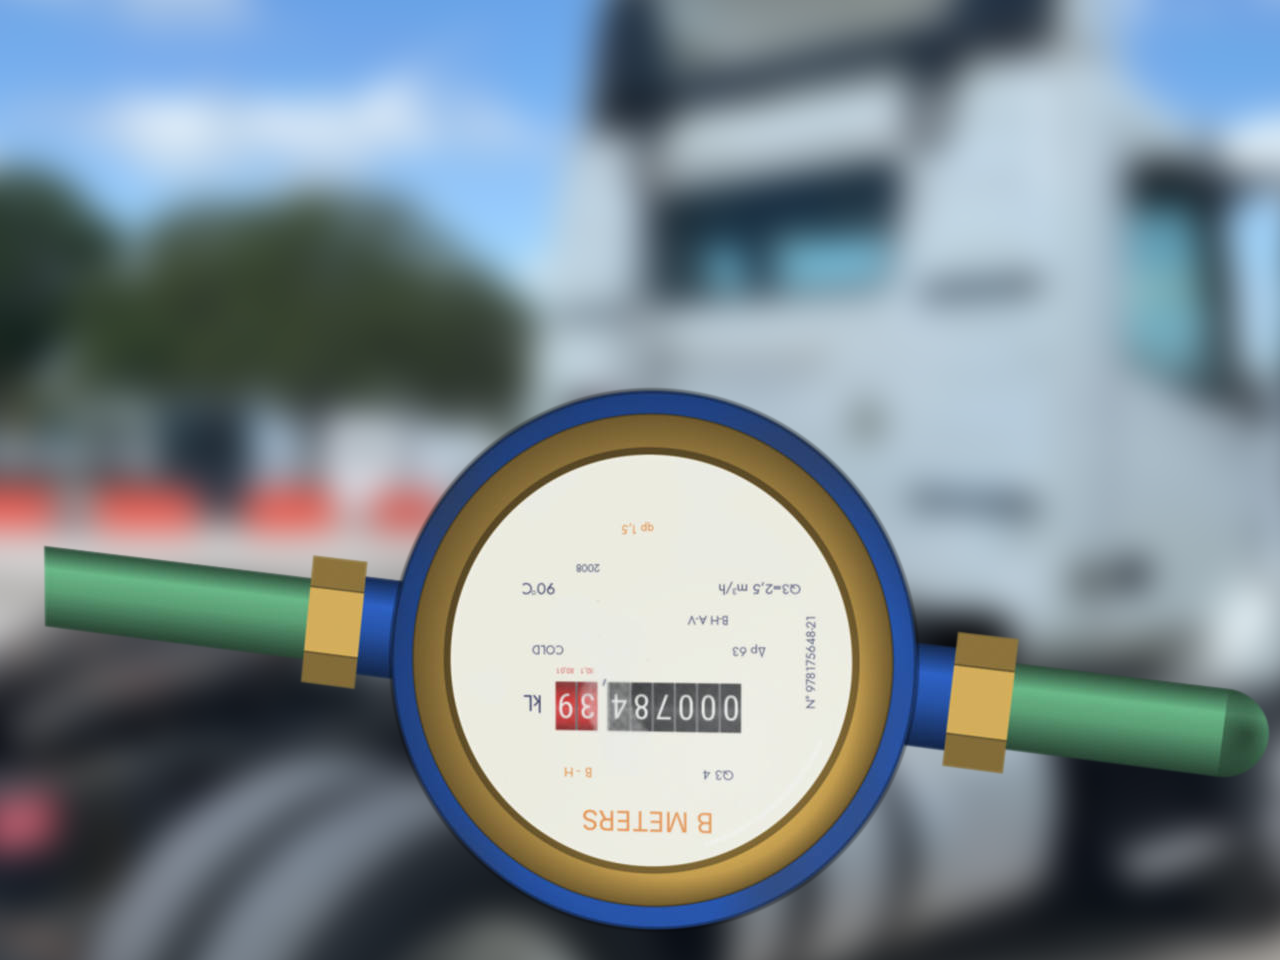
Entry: 784.39,kL
